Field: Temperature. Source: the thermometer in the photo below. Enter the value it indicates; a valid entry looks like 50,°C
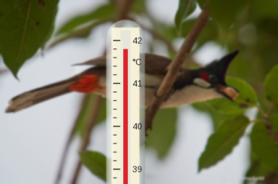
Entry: 41.8,°C
